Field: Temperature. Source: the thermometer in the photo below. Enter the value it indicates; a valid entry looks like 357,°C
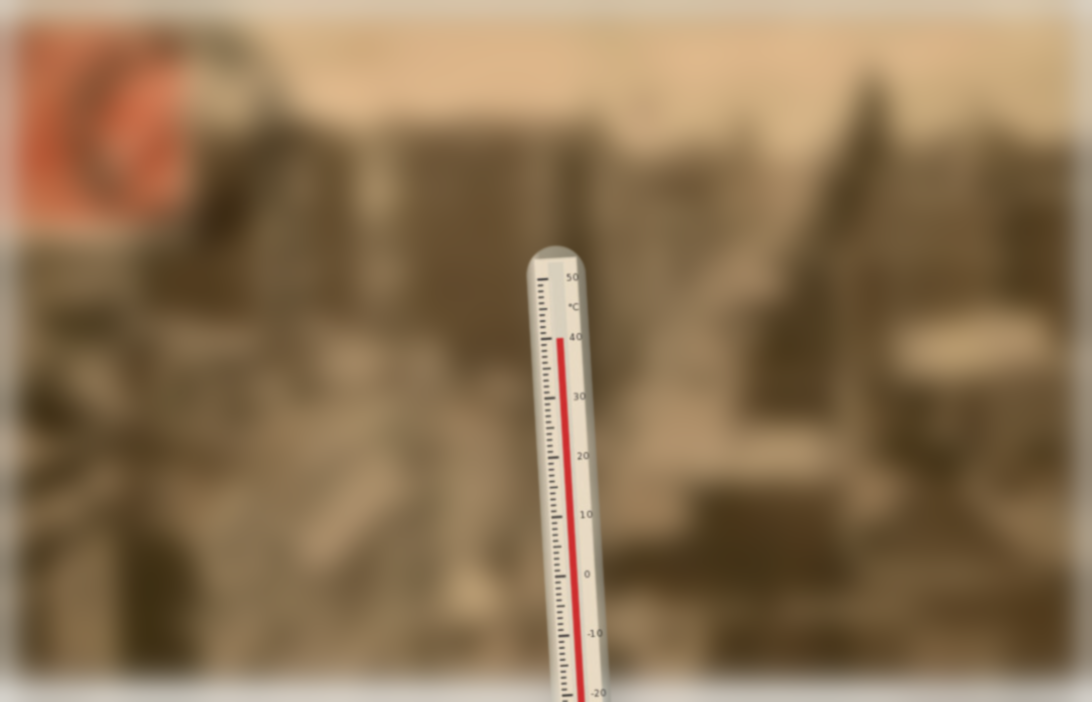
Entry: 40,°C
